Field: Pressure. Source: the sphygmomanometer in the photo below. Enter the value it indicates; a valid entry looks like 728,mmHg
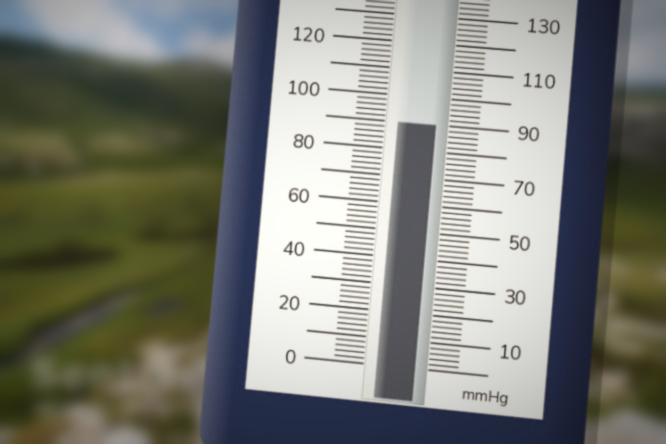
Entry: 90,mmHg
